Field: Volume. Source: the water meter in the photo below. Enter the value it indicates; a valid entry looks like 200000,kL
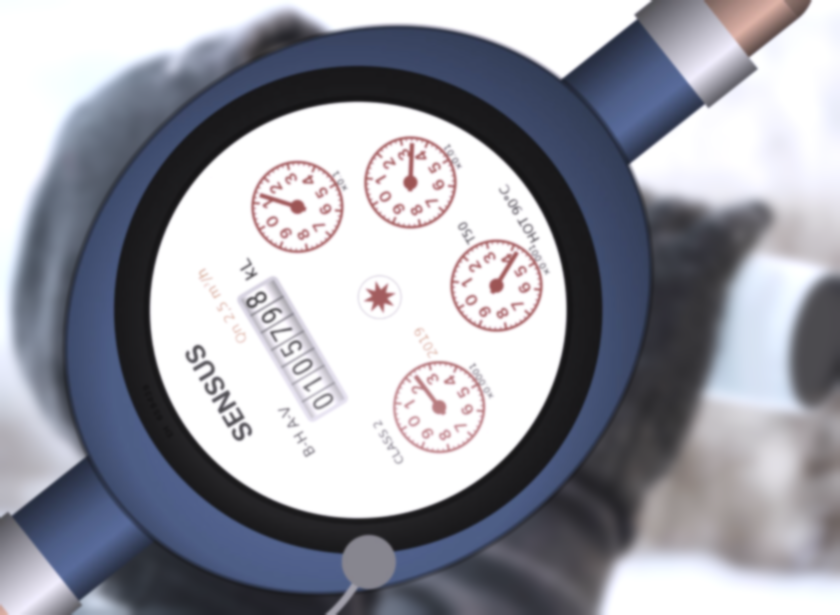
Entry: 105798.1342,kL
